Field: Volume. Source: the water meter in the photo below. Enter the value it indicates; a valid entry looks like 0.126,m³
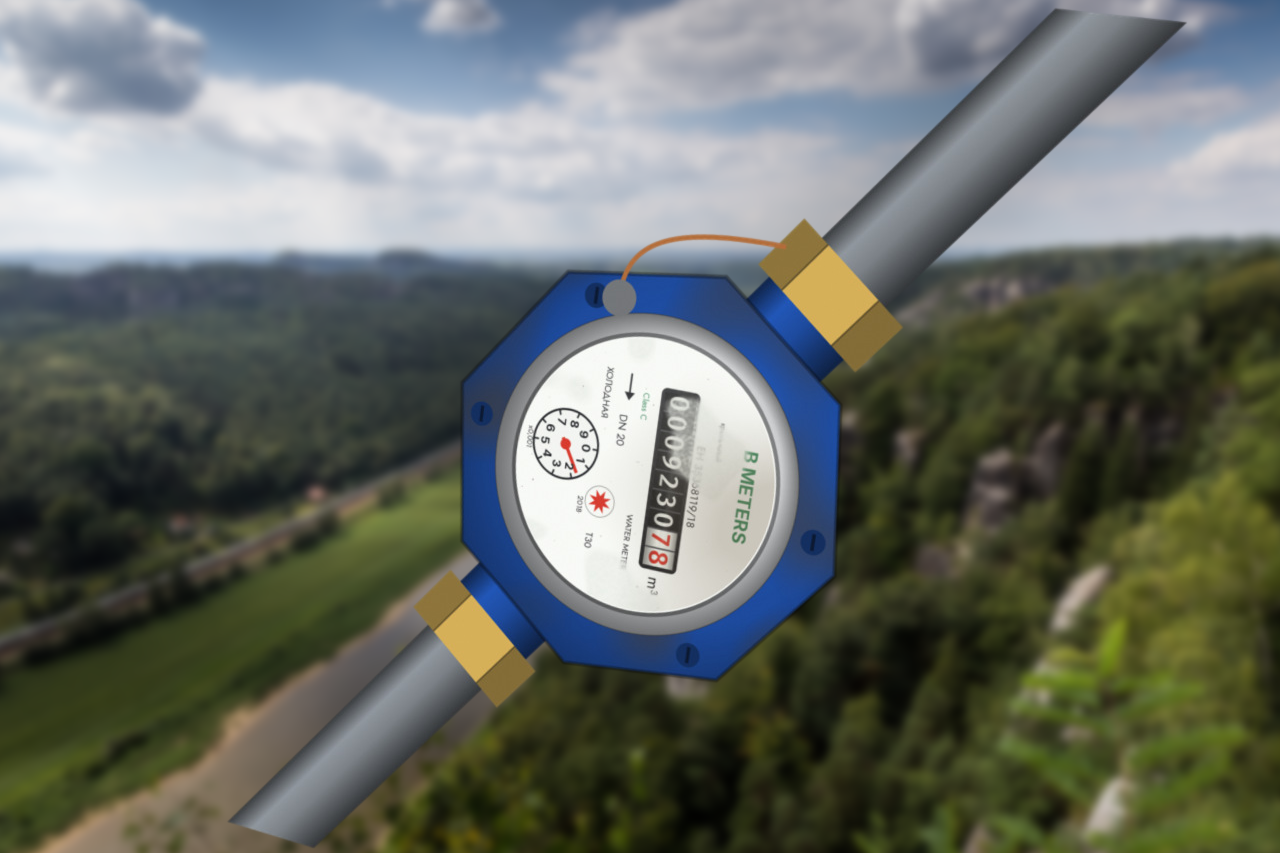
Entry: 9230.781,m³
